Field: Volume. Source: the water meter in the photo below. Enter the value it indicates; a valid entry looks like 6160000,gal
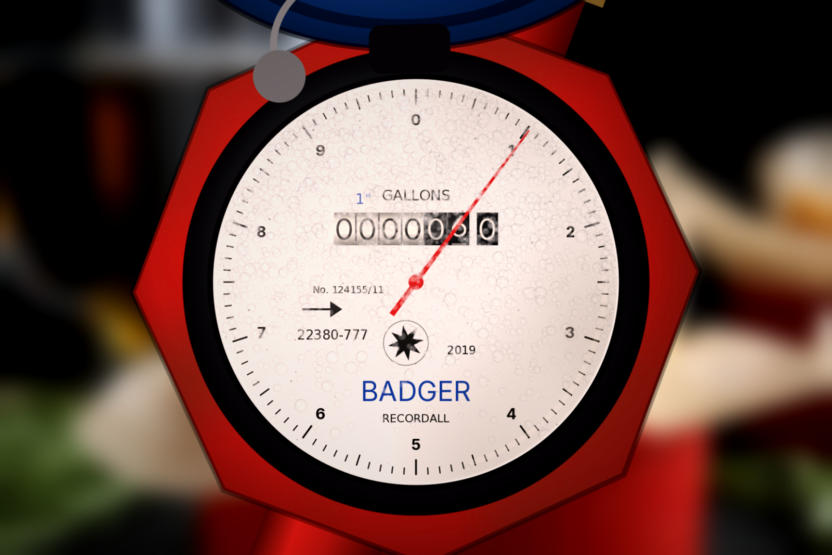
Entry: 61.0,gal
